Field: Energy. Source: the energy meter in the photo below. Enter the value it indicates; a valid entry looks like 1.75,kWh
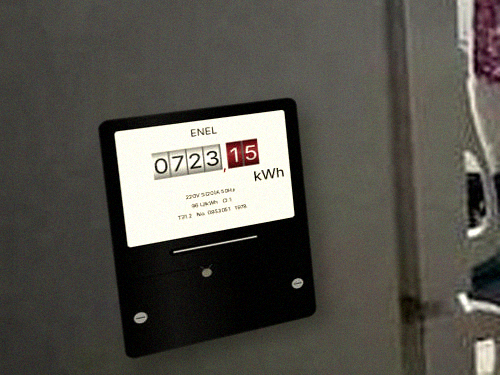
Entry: 723.15,kWh
